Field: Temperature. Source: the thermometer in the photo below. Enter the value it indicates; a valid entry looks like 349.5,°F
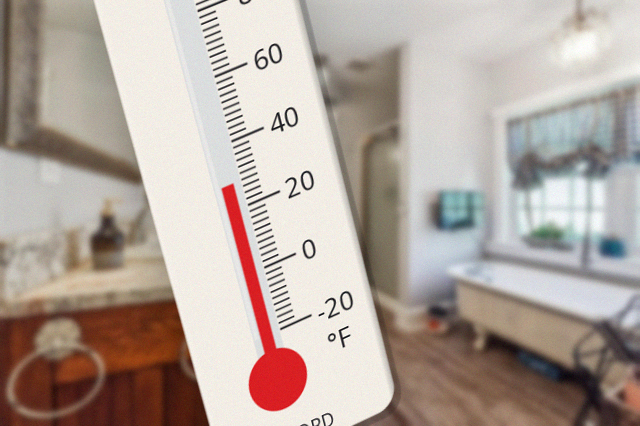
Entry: 28,°F
